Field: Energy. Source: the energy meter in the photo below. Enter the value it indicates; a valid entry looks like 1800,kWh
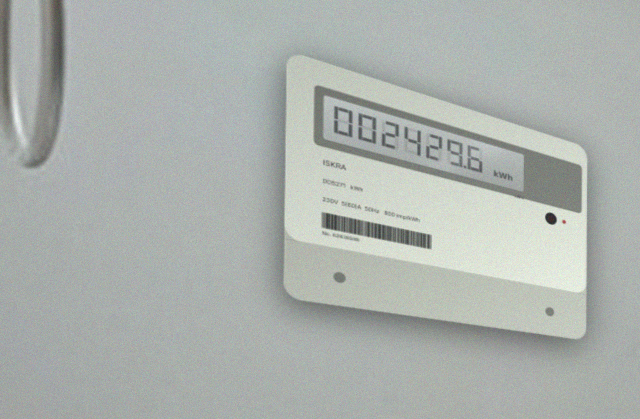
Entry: 2429.6,kWh
